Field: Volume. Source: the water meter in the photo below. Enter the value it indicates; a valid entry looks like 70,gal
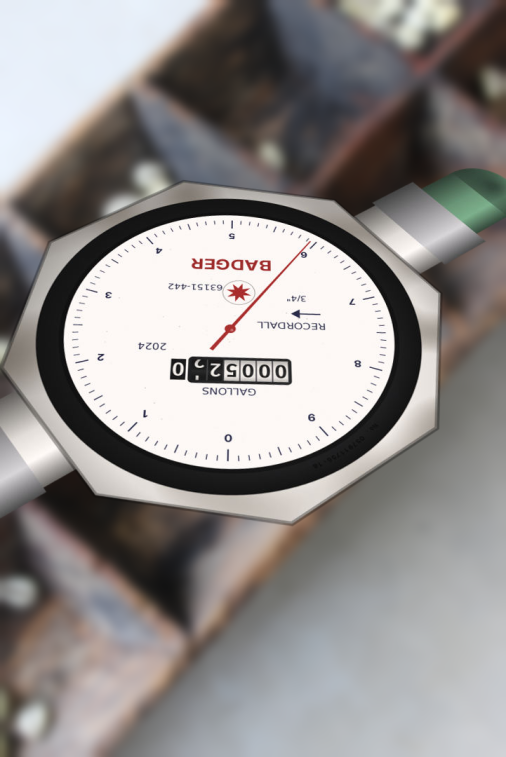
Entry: 5215.9,gal
